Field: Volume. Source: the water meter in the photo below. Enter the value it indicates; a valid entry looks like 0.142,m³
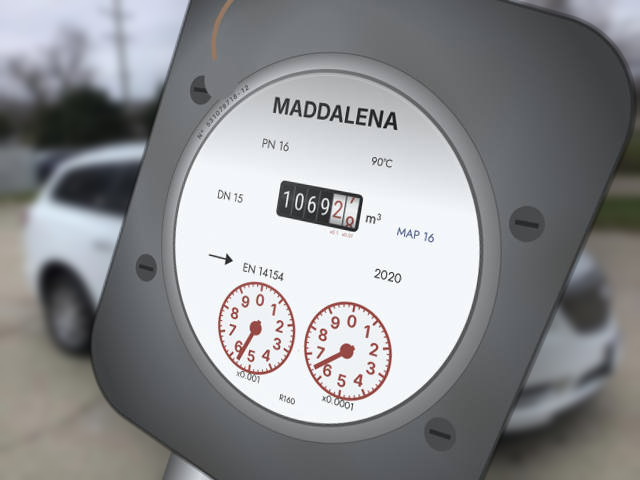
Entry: 1069.2756,m³
